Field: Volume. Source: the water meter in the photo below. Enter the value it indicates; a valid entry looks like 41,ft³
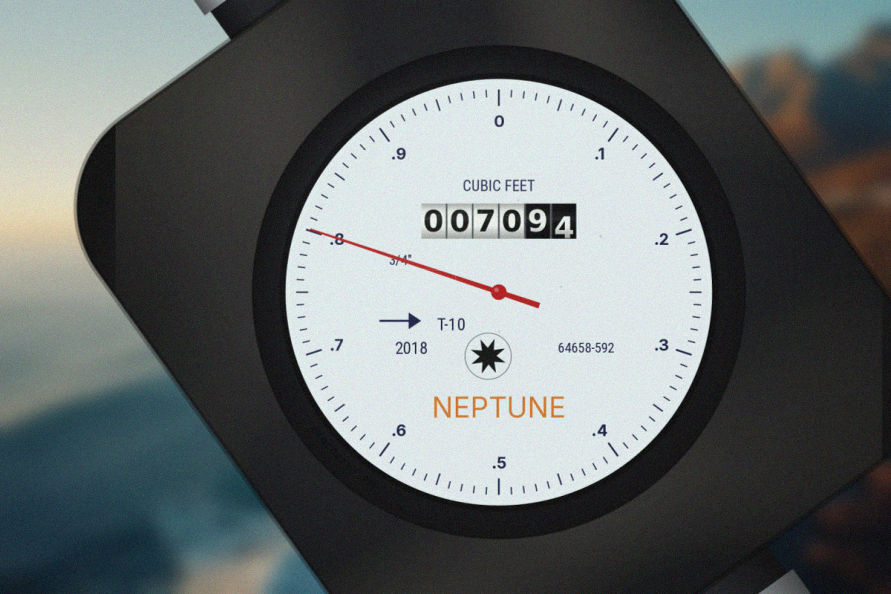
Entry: 7093.80,ft³
